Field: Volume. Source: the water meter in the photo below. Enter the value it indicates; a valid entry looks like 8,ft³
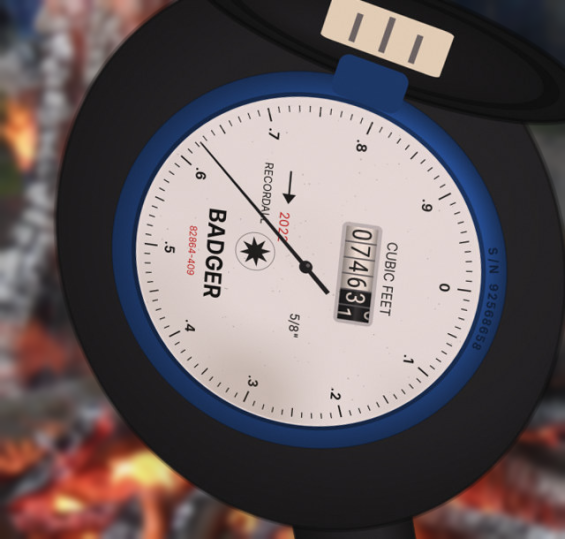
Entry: 74630.62,ft³
